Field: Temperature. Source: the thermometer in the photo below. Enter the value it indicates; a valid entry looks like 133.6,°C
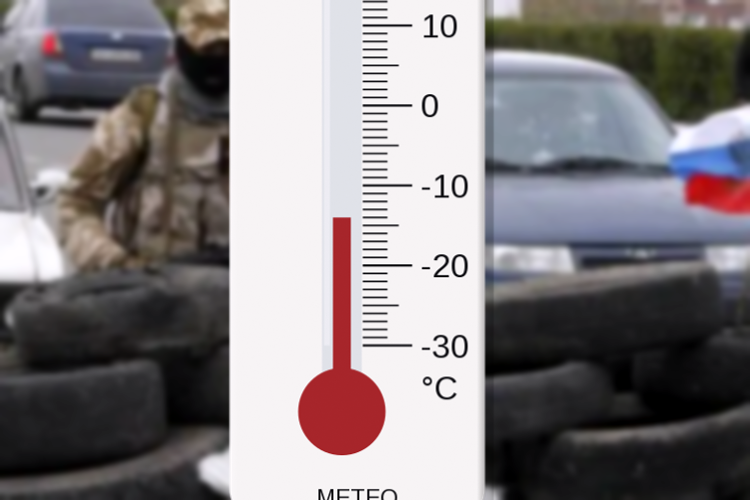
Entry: -14,°C
